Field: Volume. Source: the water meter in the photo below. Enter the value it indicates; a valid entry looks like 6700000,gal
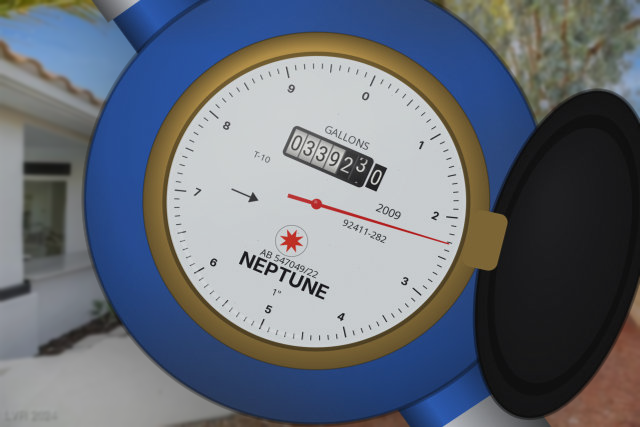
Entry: 339232.3,gal
